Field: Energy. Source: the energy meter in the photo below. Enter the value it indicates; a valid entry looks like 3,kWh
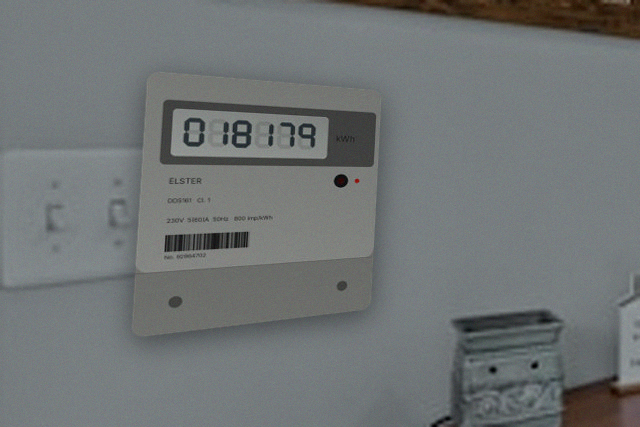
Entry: 18179,kWh
